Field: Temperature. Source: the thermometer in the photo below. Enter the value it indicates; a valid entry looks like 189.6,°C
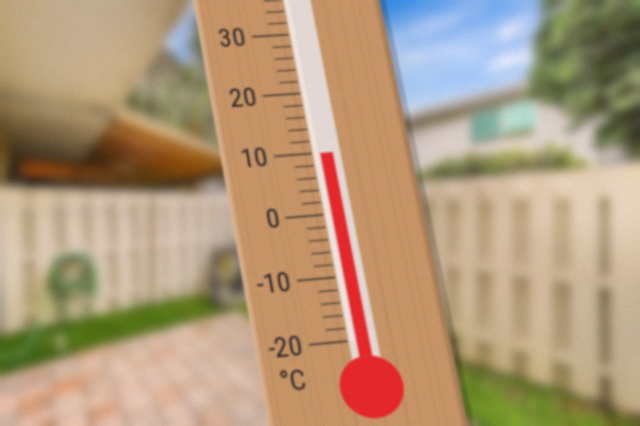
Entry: 10,°C
